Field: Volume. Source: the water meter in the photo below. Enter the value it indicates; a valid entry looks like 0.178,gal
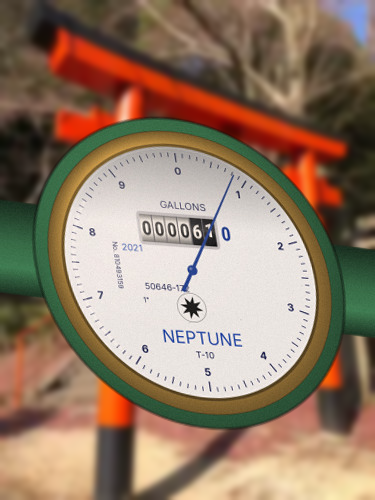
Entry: 610.8,gal
